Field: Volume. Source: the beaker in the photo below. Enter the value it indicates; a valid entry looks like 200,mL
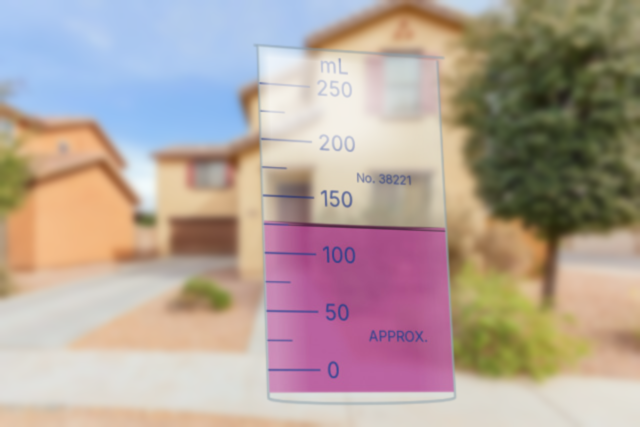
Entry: 125,mL
